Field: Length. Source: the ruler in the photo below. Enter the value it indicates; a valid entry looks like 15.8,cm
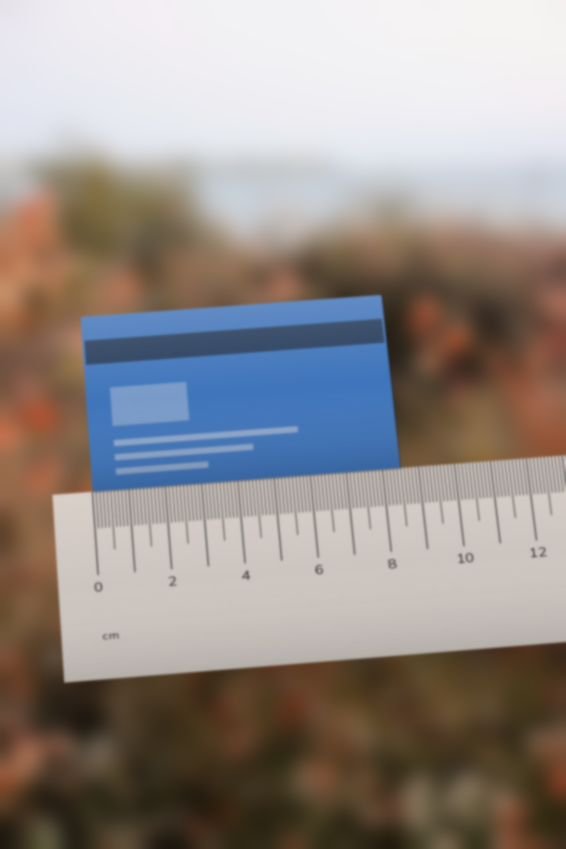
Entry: 8.5,cm
